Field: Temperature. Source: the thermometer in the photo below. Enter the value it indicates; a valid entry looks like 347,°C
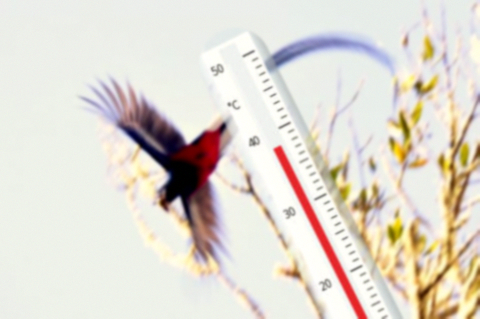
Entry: 38,°C
